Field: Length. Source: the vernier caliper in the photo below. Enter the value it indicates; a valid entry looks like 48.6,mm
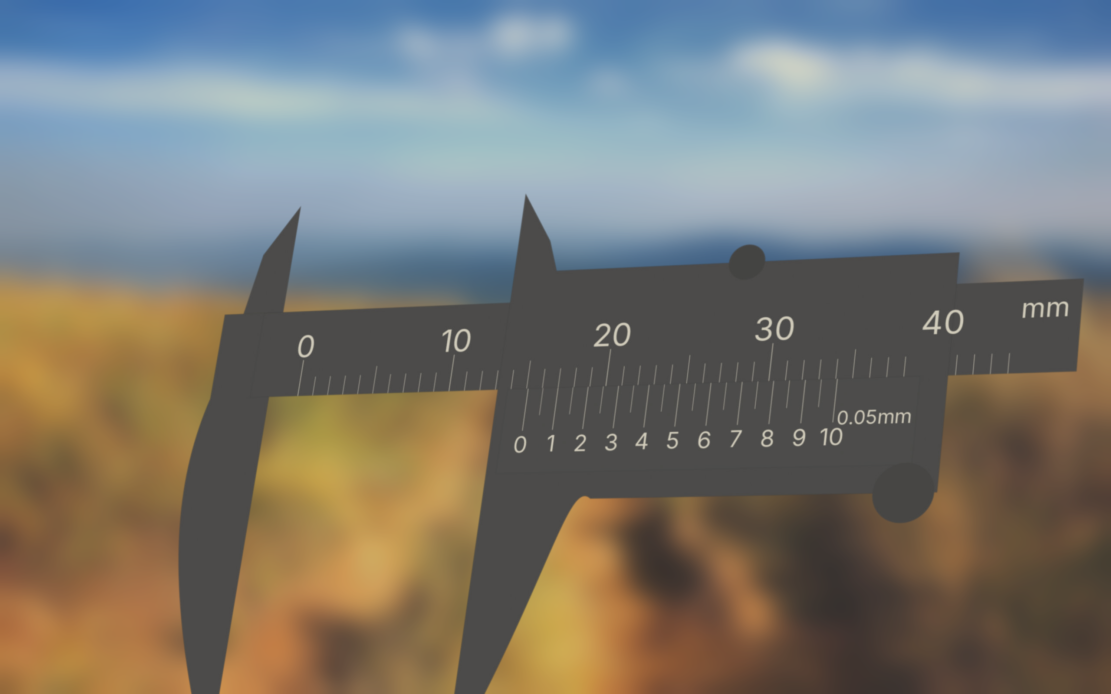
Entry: 15.1,mm
